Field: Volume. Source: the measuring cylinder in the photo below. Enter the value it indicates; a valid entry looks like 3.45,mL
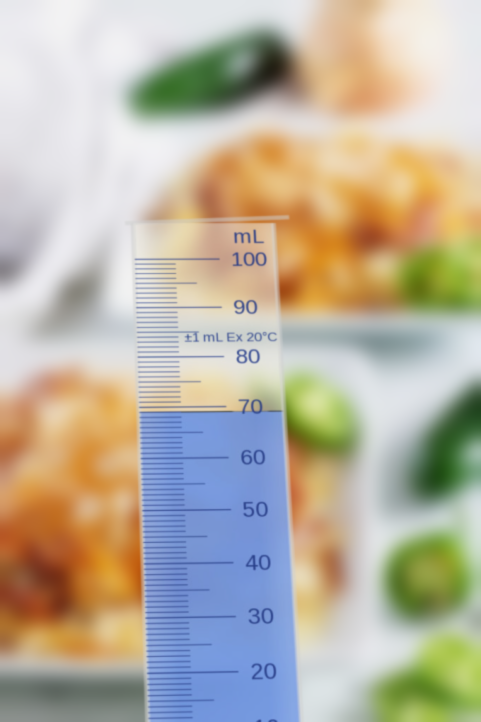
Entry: 69,mL
